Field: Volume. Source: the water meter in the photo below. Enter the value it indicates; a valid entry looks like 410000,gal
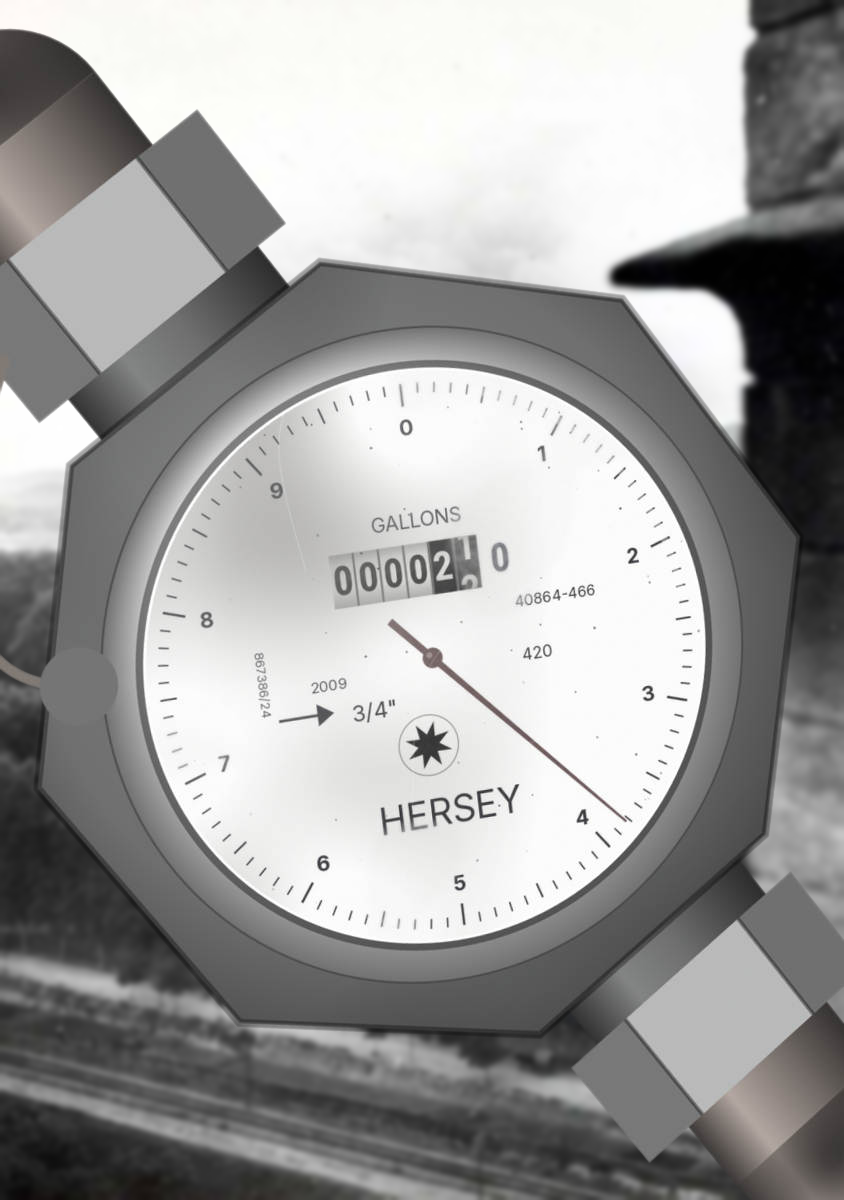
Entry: 213.8,gal
